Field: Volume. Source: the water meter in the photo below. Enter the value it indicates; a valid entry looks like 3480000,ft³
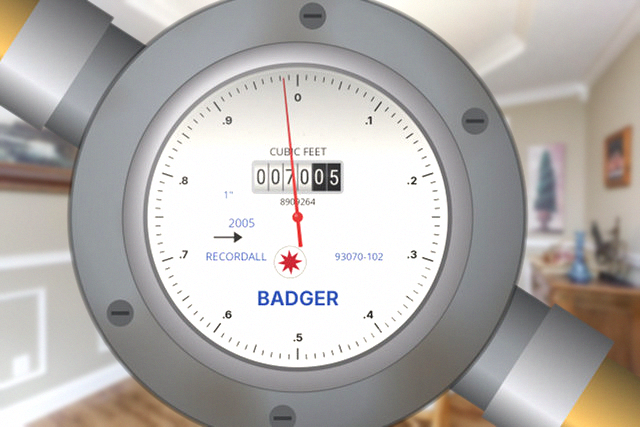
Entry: 7004.98,ft³
